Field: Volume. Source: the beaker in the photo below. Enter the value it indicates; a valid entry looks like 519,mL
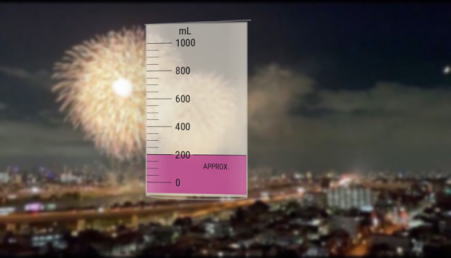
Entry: 200,mL
